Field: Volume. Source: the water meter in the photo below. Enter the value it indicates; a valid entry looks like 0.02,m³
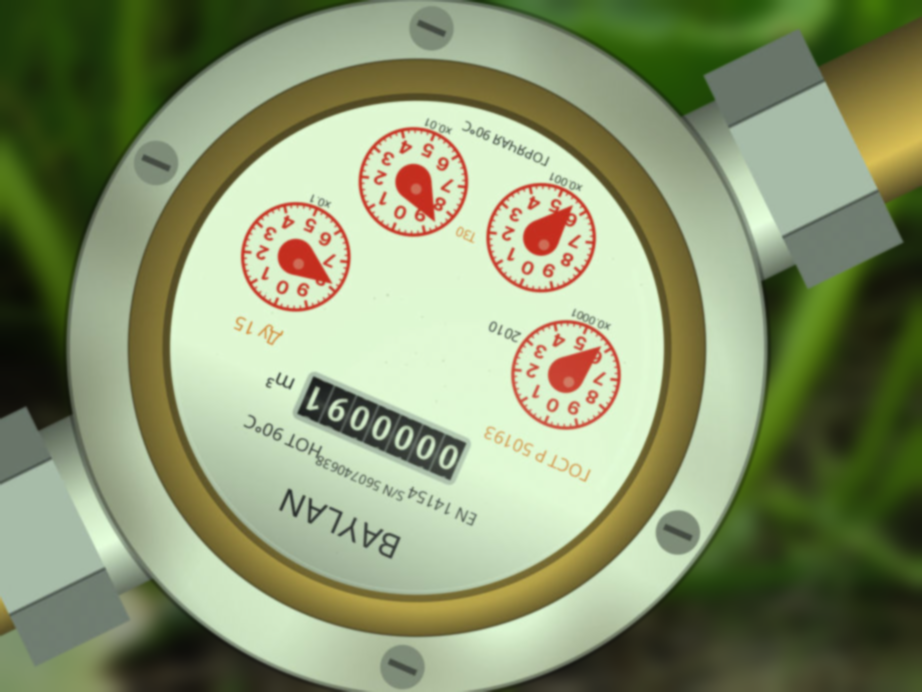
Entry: 91.7855,m³
